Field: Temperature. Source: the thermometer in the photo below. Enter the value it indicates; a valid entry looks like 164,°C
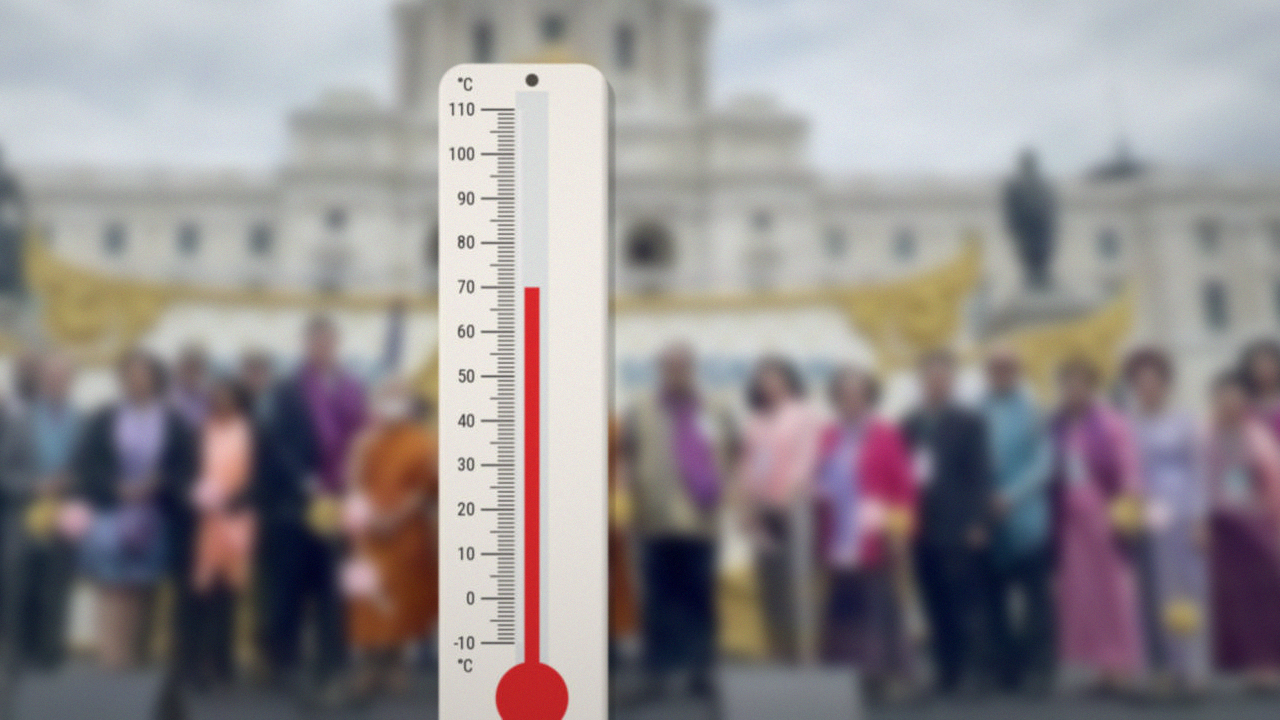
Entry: 70,°C
